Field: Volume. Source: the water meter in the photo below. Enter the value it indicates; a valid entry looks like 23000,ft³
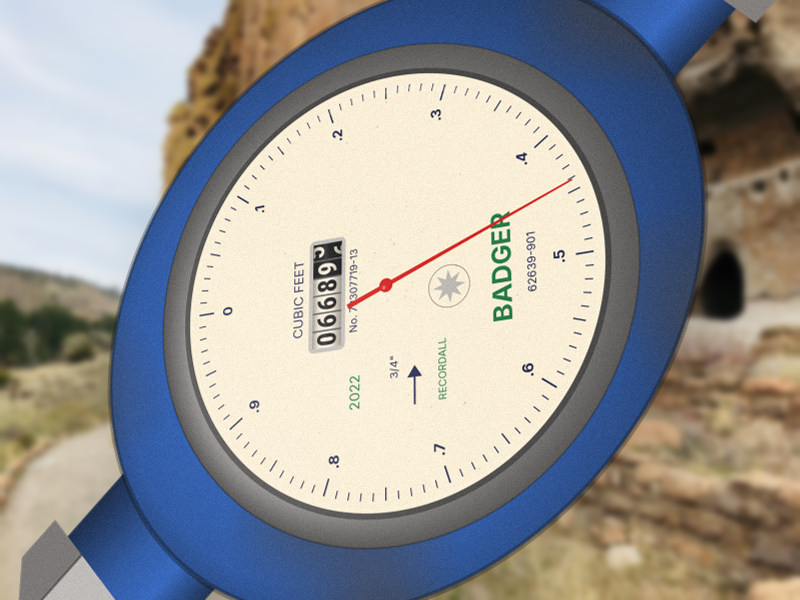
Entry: 66895.44,ft³
